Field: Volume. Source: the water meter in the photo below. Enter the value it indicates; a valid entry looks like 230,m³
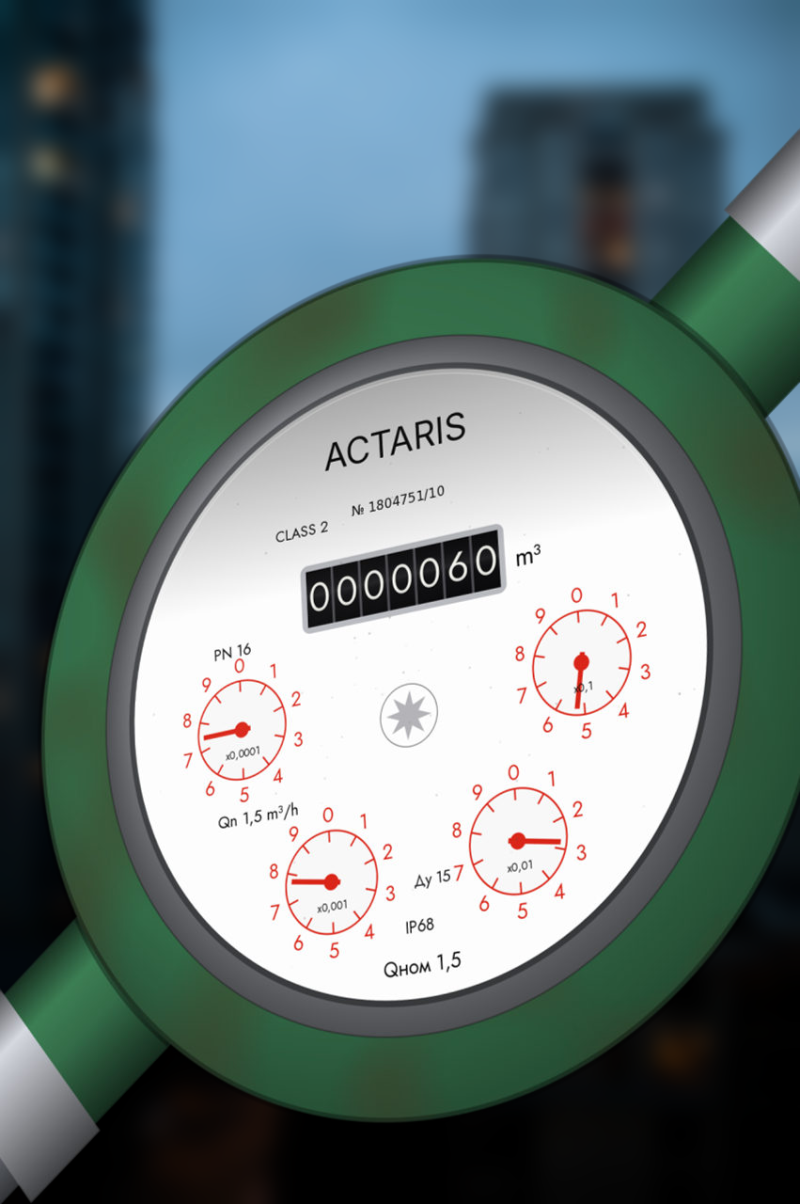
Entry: 60.5277,m³
